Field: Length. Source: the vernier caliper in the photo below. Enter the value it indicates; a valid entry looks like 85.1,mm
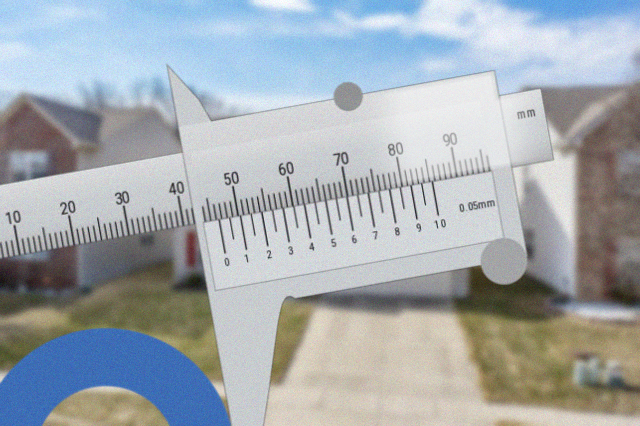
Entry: 46.5,mm
